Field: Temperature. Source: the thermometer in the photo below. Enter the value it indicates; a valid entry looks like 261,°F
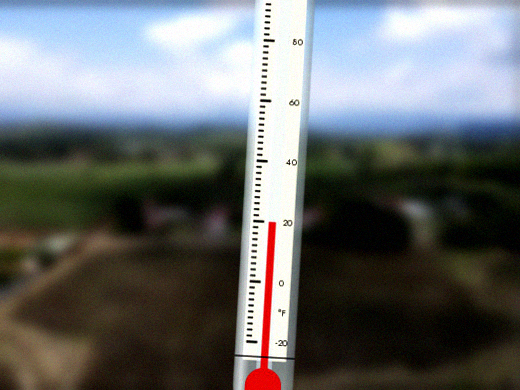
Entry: 20,°F
